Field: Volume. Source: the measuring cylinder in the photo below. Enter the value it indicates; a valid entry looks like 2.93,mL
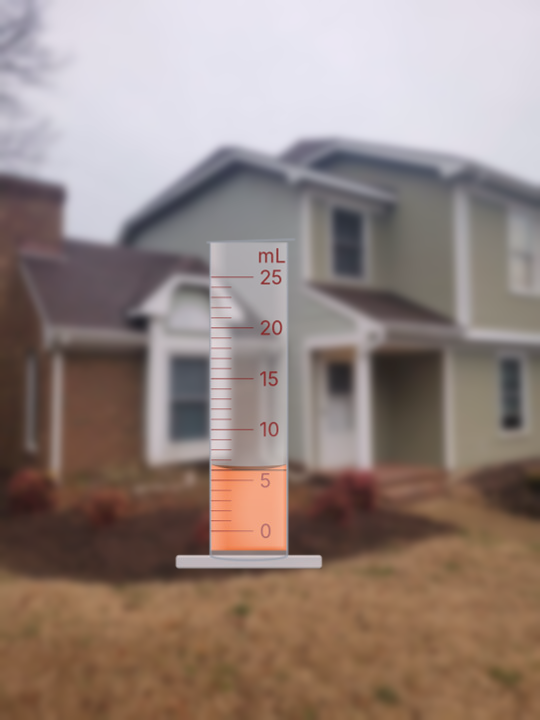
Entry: 6,mL
